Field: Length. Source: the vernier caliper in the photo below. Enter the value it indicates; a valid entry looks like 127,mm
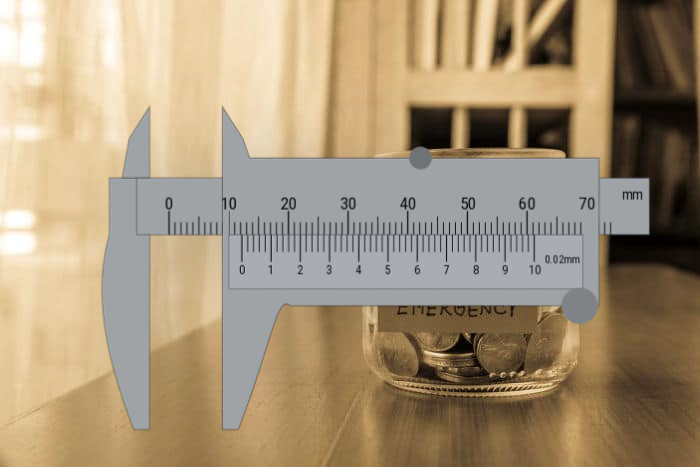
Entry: 12.2,mm
